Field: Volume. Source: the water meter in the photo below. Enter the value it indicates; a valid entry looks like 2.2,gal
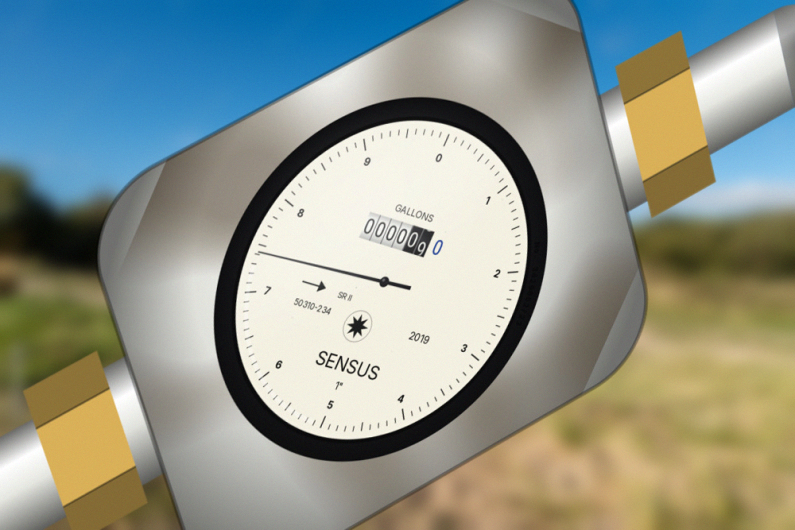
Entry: 87.4,gal
